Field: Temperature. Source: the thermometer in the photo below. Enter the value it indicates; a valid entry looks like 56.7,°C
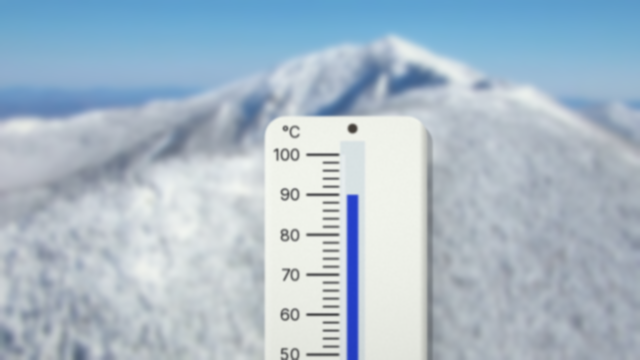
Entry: 90,°C
